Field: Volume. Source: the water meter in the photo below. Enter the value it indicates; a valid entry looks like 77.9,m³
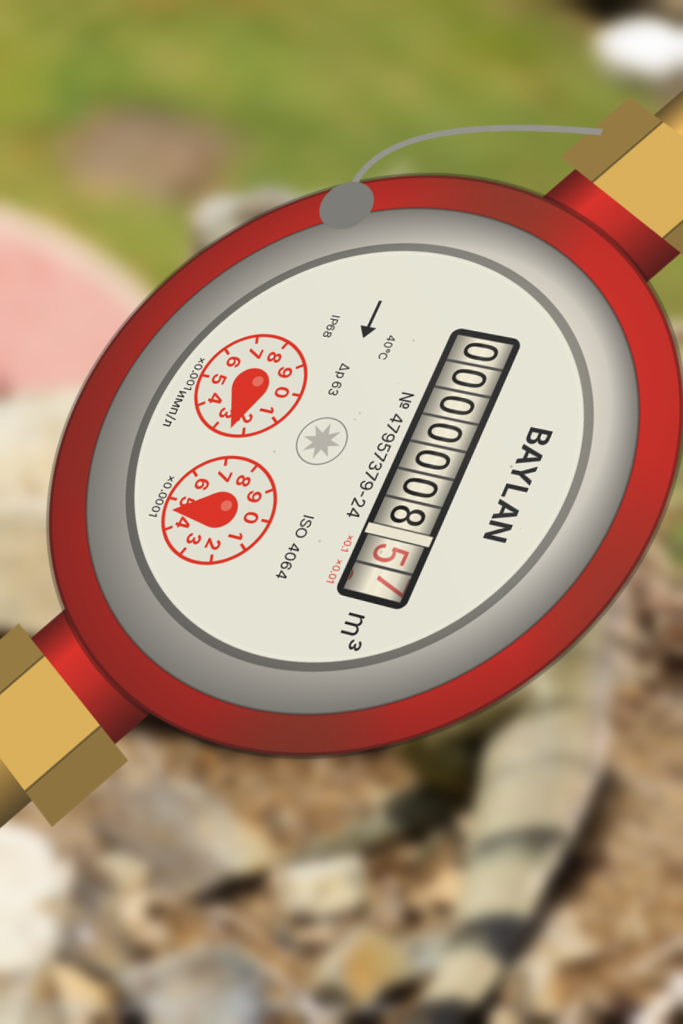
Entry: 8.5724,m³
